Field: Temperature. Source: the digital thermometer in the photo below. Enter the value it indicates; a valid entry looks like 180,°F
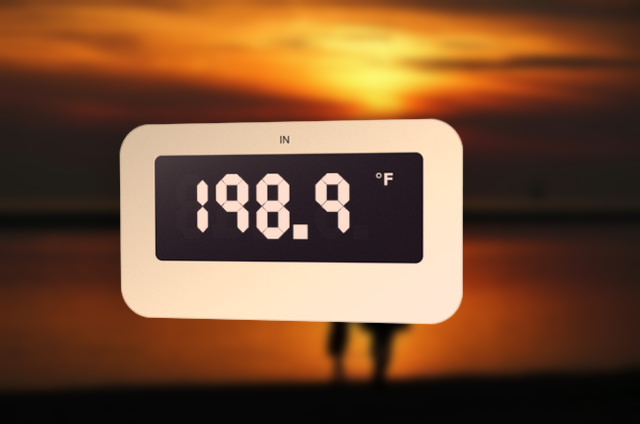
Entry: 198.9,°F
